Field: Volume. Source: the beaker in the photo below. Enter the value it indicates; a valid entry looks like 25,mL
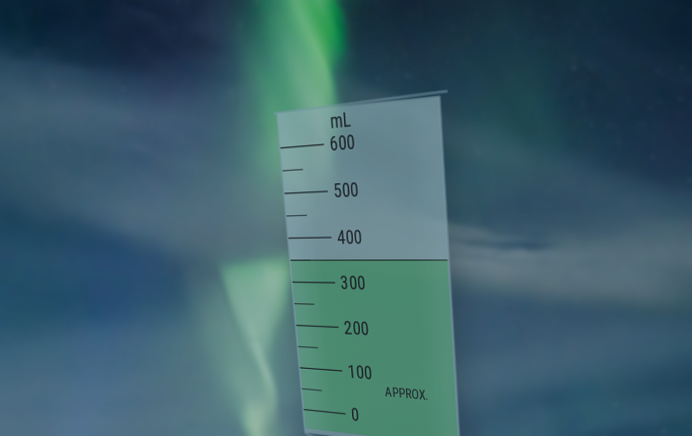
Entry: 350,mL
